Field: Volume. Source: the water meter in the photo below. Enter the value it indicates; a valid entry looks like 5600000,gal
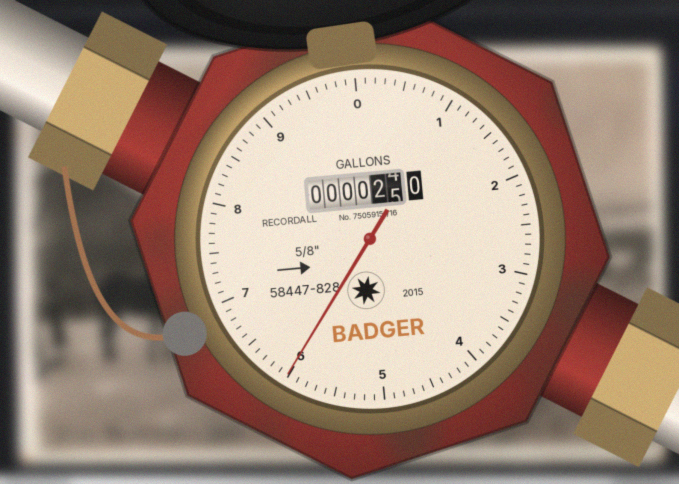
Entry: 246.0,gal
